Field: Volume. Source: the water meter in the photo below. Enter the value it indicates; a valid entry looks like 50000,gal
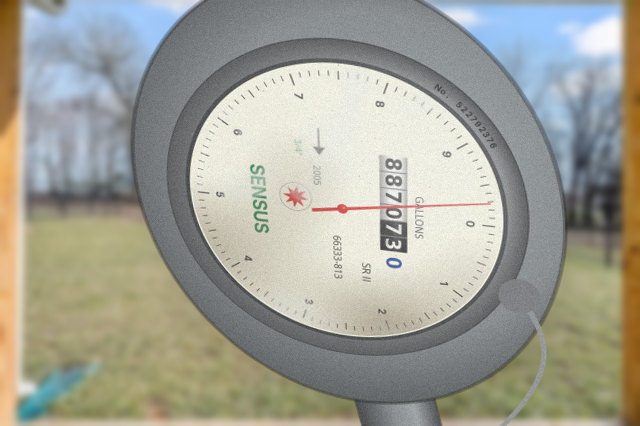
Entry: 8870729.7,gal
